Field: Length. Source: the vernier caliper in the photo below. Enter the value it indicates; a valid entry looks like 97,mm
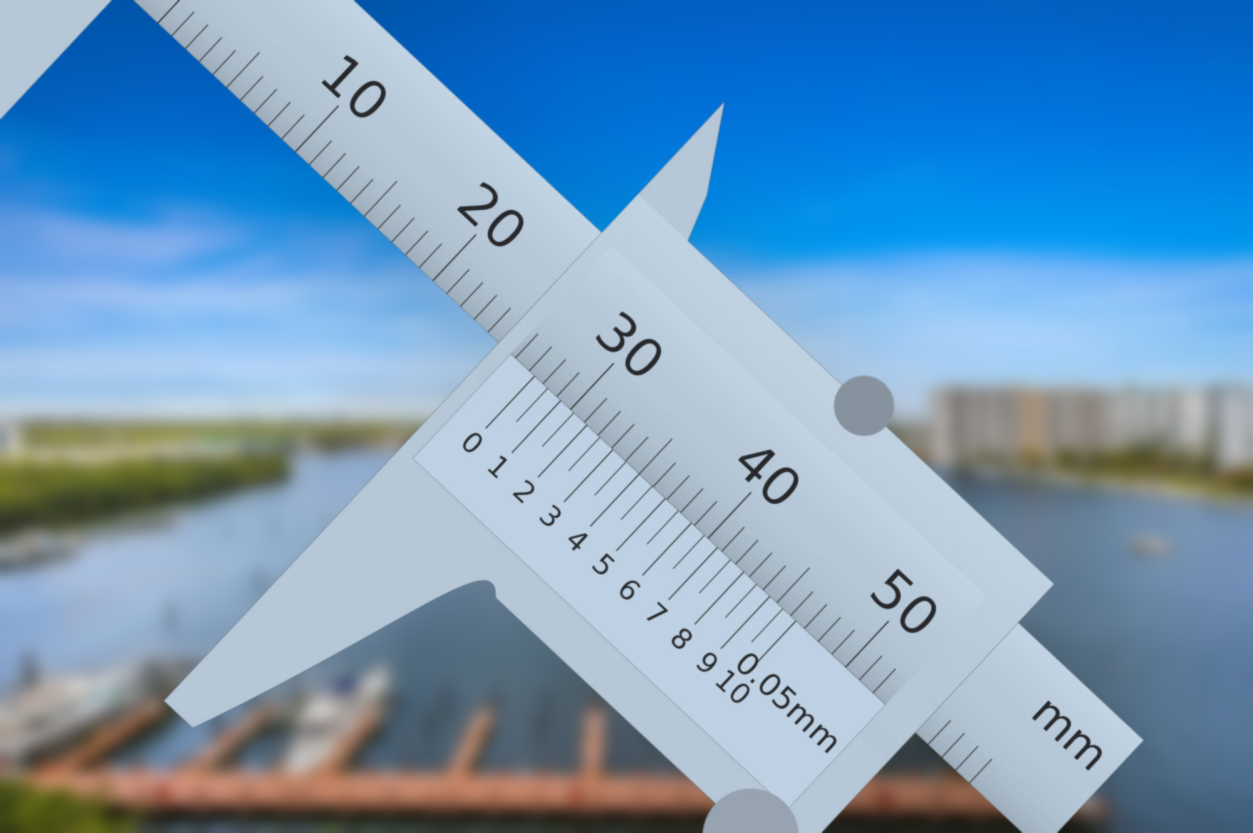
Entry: 27.4,mm
